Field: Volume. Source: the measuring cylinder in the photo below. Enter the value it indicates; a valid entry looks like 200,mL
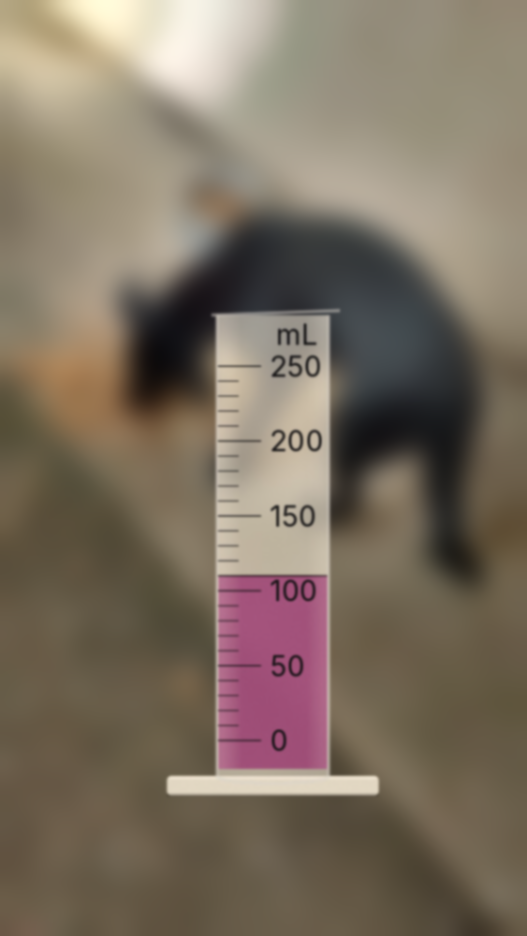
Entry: 110,mL
